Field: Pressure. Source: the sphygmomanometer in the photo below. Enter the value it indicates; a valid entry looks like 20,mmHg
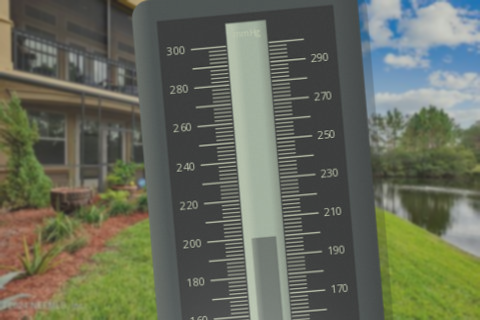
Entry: 200,mmHg
